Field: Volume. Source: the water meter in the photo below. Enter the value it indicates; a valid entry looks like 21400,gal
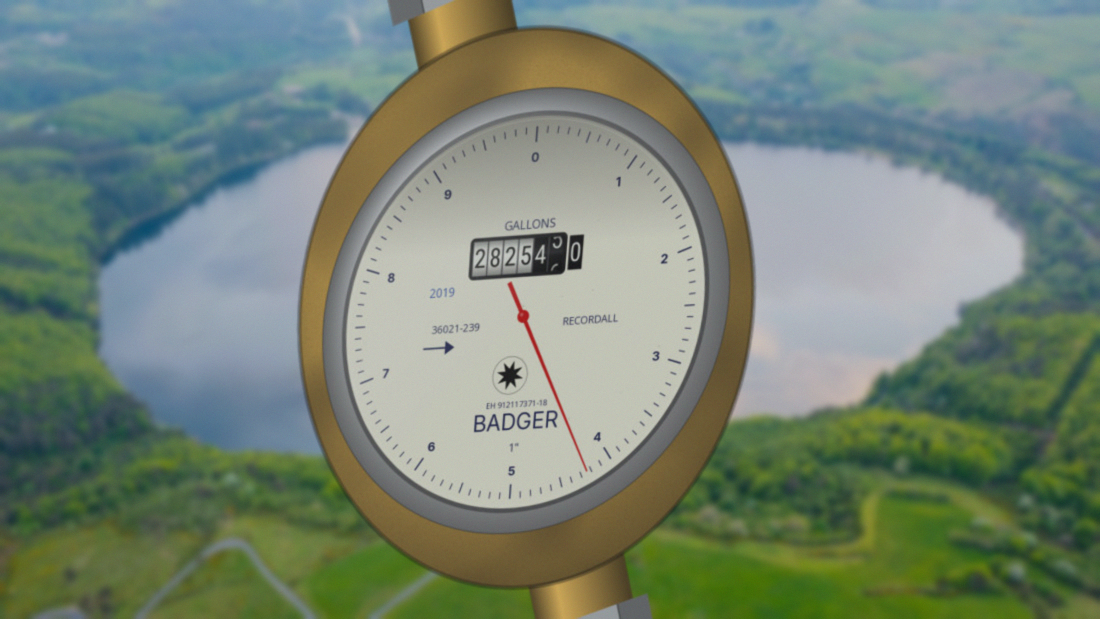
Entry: 2825454.2,gal
